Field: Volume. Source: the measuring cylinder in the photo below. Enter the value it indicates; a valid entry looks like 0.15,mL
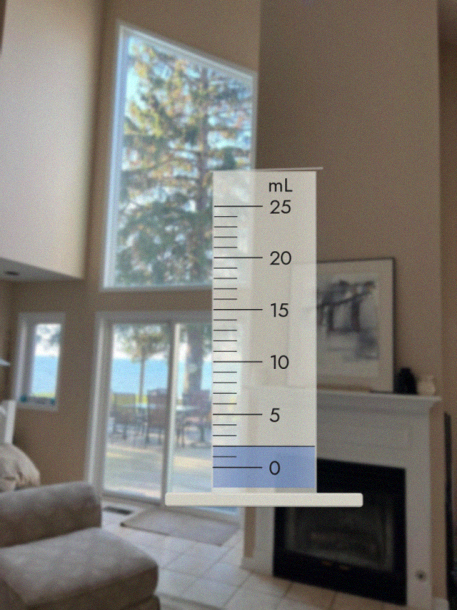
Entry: 2,mL
